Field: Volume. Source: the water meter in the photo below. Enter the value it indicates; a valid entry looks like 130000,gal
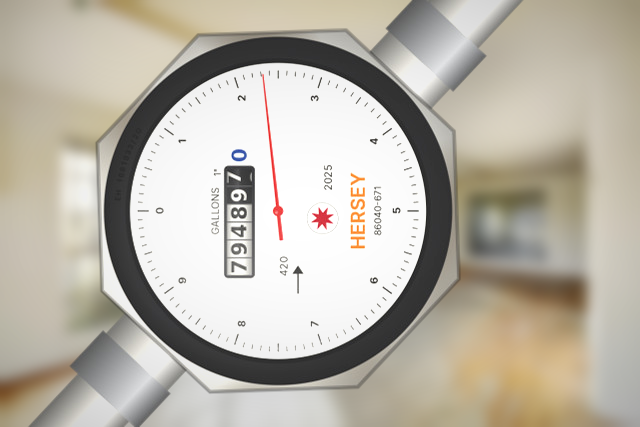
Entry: 7948972.3,gal
